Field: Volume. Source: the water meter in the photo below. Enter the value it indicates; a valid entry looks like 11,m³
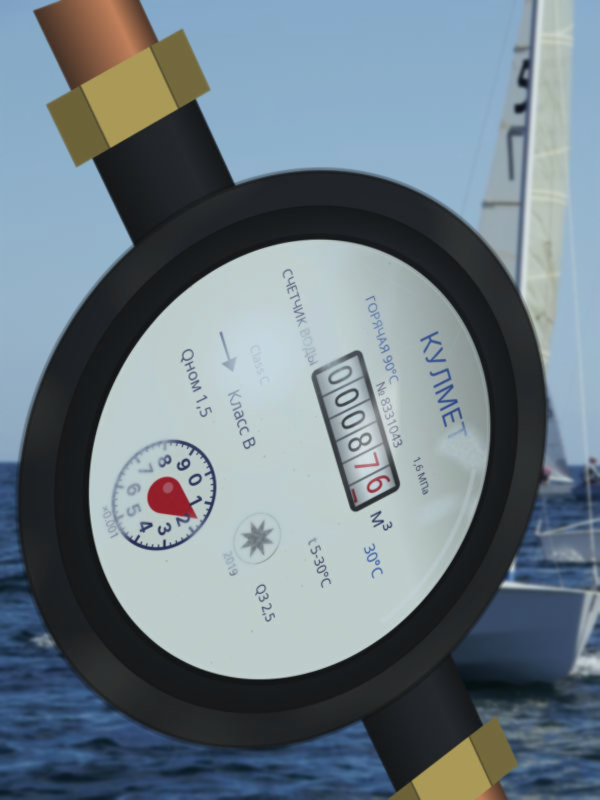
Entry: 8.761,m³
